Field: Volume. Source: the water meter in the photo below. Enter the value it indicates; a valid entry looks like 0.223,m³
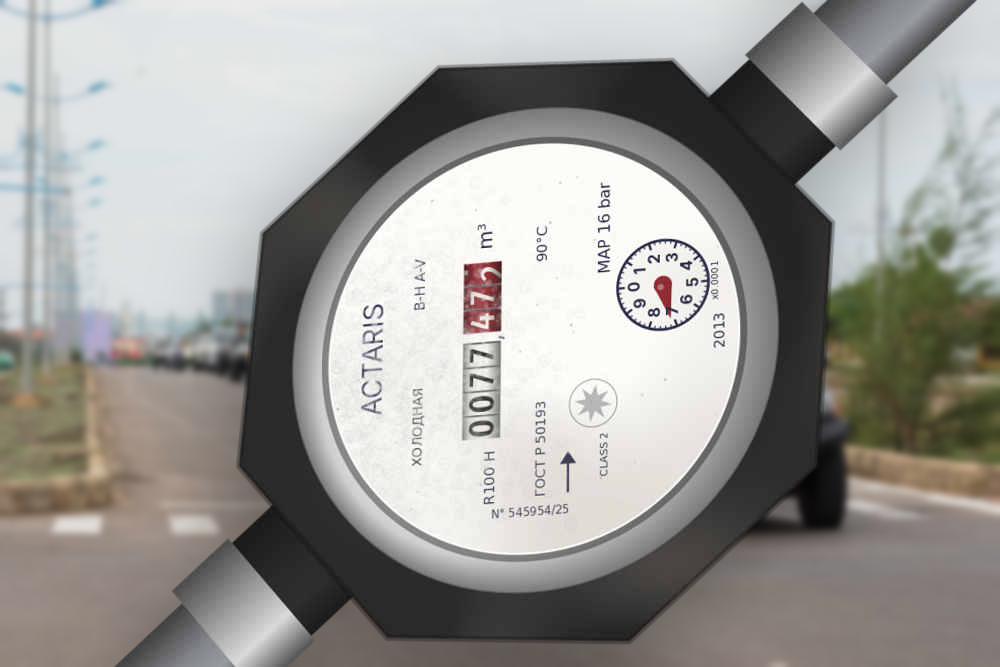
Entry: 77.4717,m³
